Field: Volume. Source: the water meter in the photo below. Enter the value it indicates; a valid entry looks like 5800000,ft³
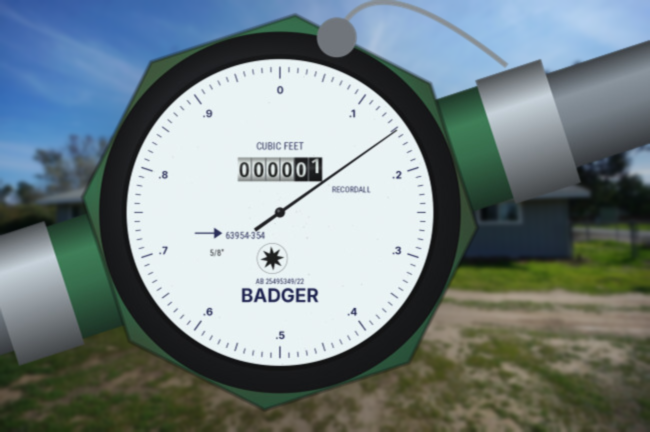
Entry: 1.15,ft³
